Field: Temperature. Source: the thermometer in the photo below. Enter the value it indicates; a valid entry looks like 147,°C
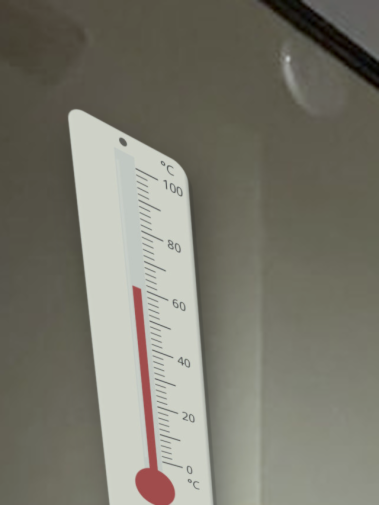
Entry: 60,°C
